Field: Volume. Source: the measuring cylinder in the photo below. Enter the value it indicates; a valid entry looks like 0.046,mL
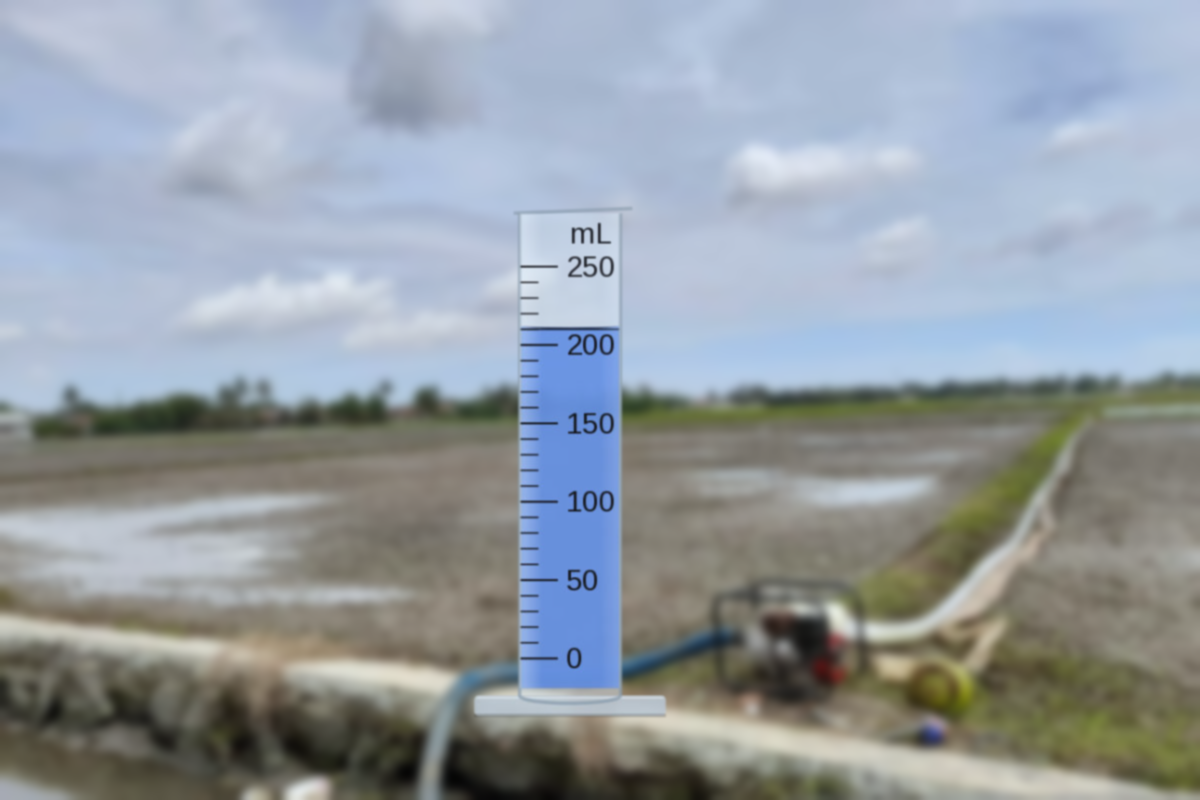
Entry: 210,mL
